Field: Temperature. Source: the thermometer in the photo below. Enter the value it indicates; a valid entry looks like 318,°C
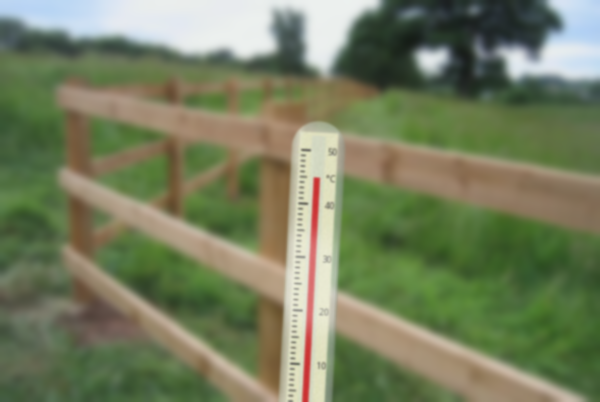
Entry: 45,°C
